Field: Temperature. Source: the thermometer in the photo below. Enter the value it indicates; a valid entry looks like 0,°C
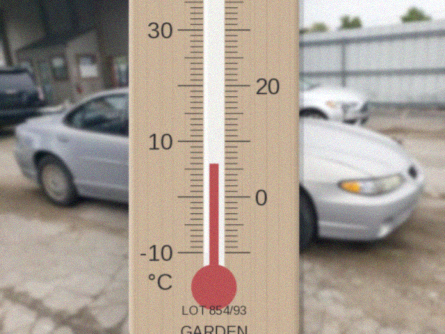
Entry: 6,°C
